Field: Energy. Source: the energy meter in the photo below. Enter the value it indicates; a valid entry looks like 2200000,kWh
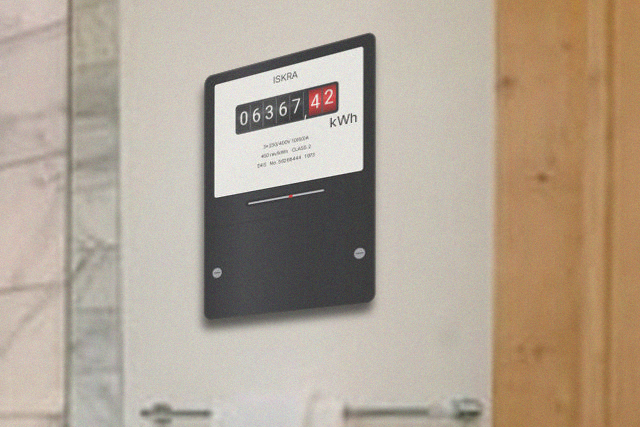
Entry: 6367.42,kWh
